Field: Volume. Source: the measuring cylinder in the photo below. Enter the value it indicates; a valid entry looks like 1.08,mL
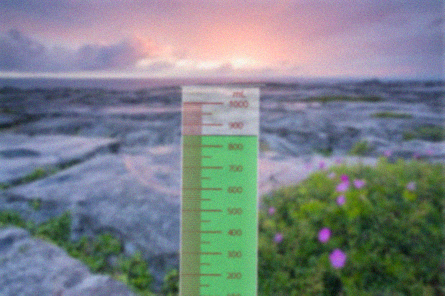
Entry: 850,mL
